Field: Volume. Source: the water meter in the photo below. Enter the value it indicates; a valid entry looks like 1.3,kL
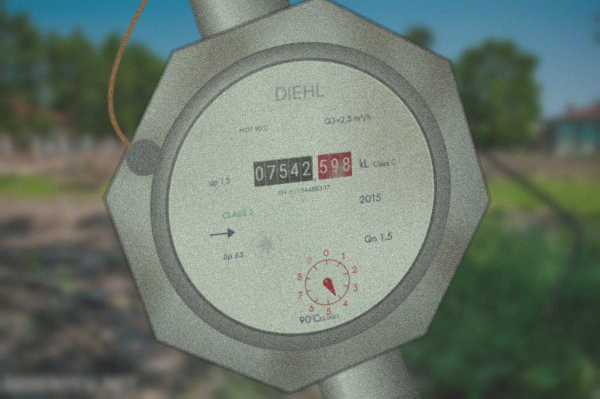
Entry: 7542.5984,kL
